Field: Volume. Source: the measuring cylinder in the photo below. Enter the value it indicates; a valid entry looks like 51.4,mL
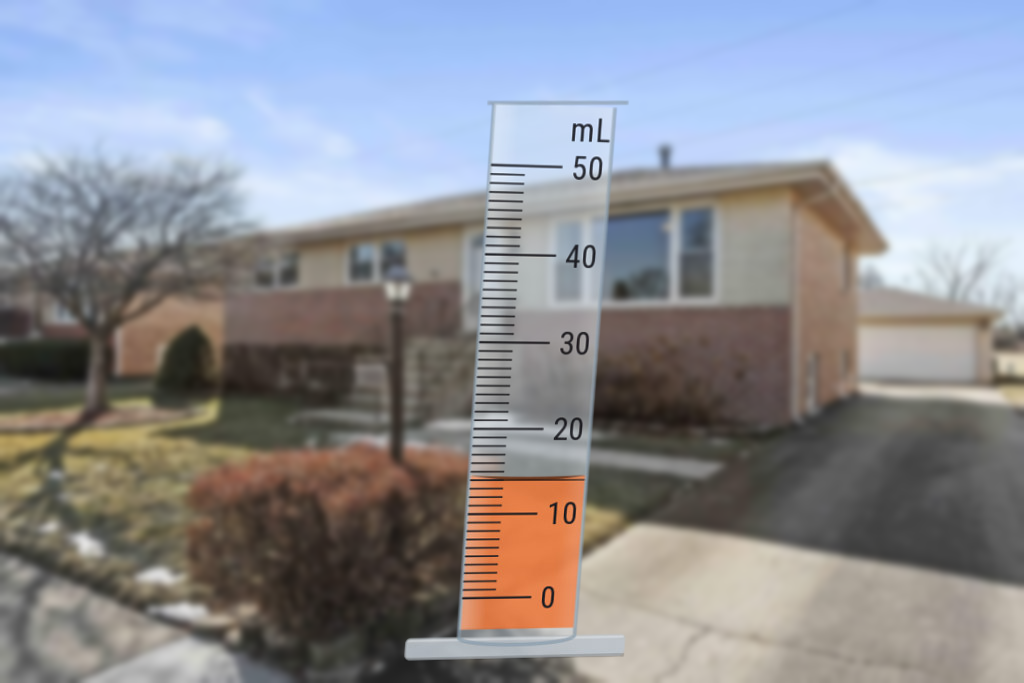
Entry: 14,mL
